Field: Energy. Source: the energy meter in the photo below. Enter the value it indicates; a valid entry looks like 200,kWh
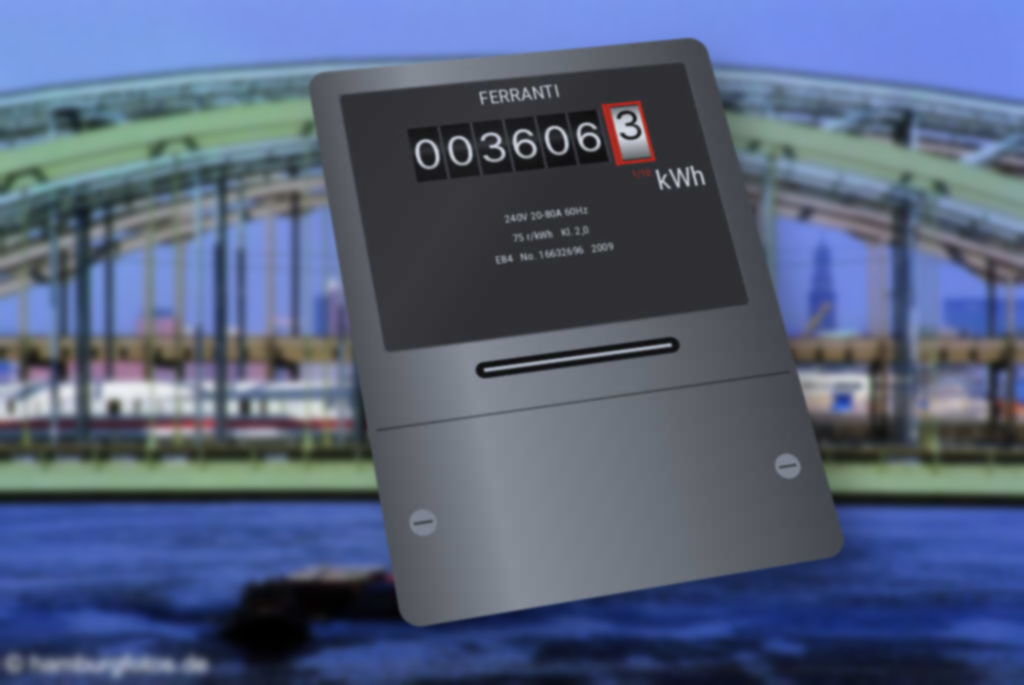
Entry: 3606.3,kWh
